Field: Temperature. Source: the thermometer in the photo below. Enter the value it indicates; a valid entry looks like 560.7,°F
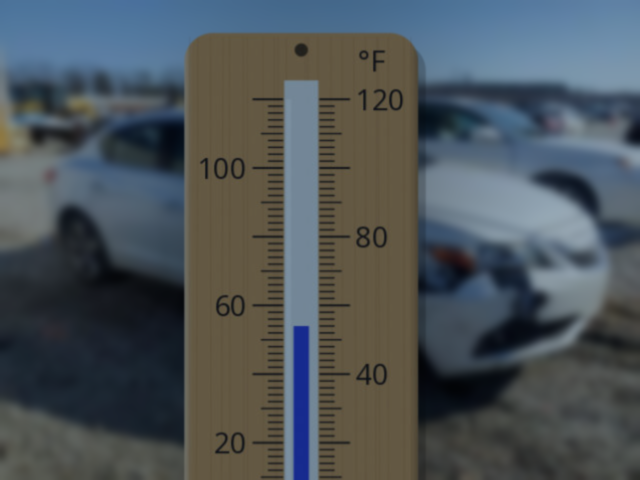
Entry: 54,°F
